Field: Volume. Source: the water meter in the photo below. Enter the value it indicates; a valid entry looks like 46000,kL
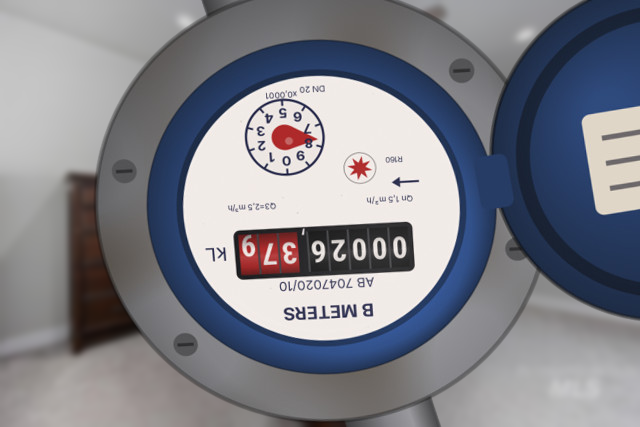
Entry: 26.3787,kL
